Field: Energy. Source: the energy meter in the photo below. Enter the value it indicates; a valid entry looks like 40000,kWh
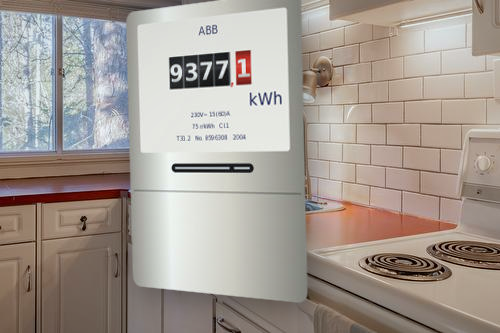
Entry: 9377.1,kWh
